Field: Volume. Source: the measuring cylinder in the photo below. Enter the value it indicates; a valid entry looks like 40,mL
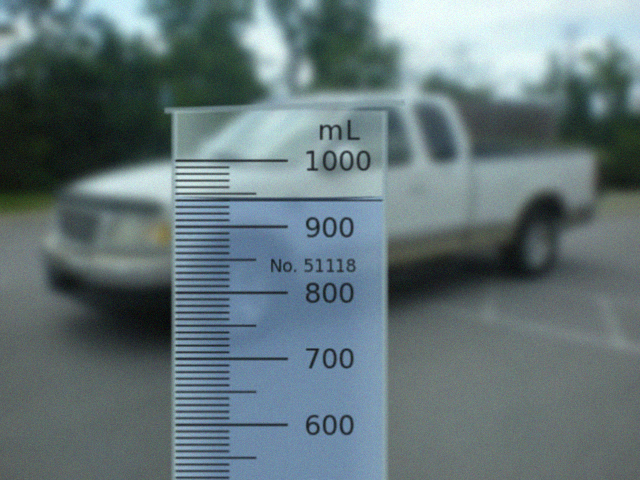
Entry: 940,mL
